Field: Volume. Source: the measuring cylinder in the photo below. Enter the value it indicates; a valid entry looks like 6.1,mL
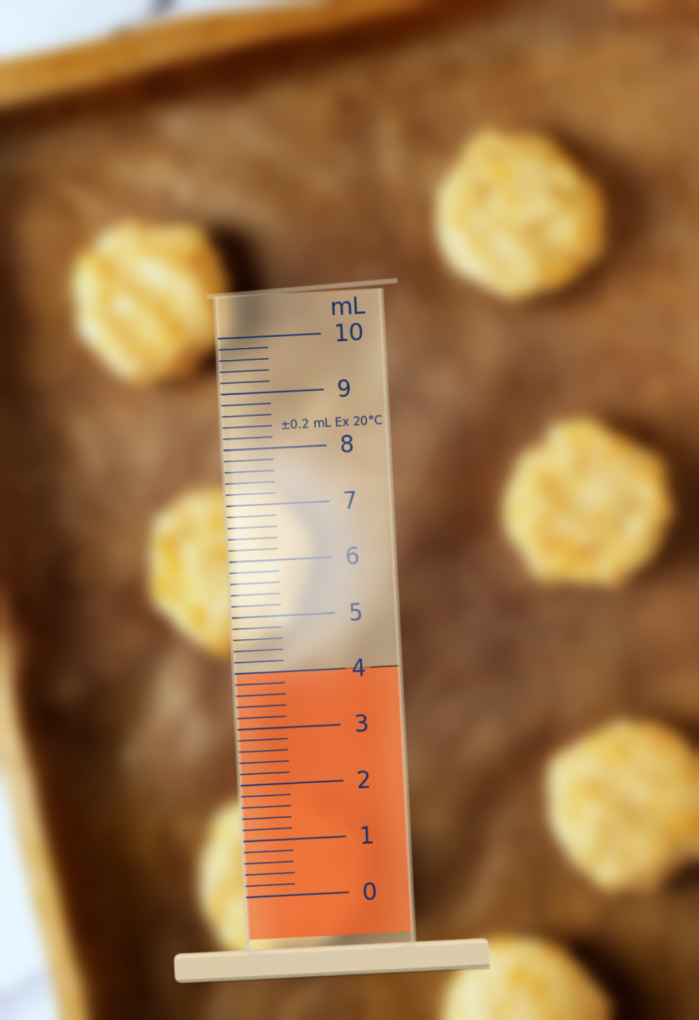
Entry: 4,mL
